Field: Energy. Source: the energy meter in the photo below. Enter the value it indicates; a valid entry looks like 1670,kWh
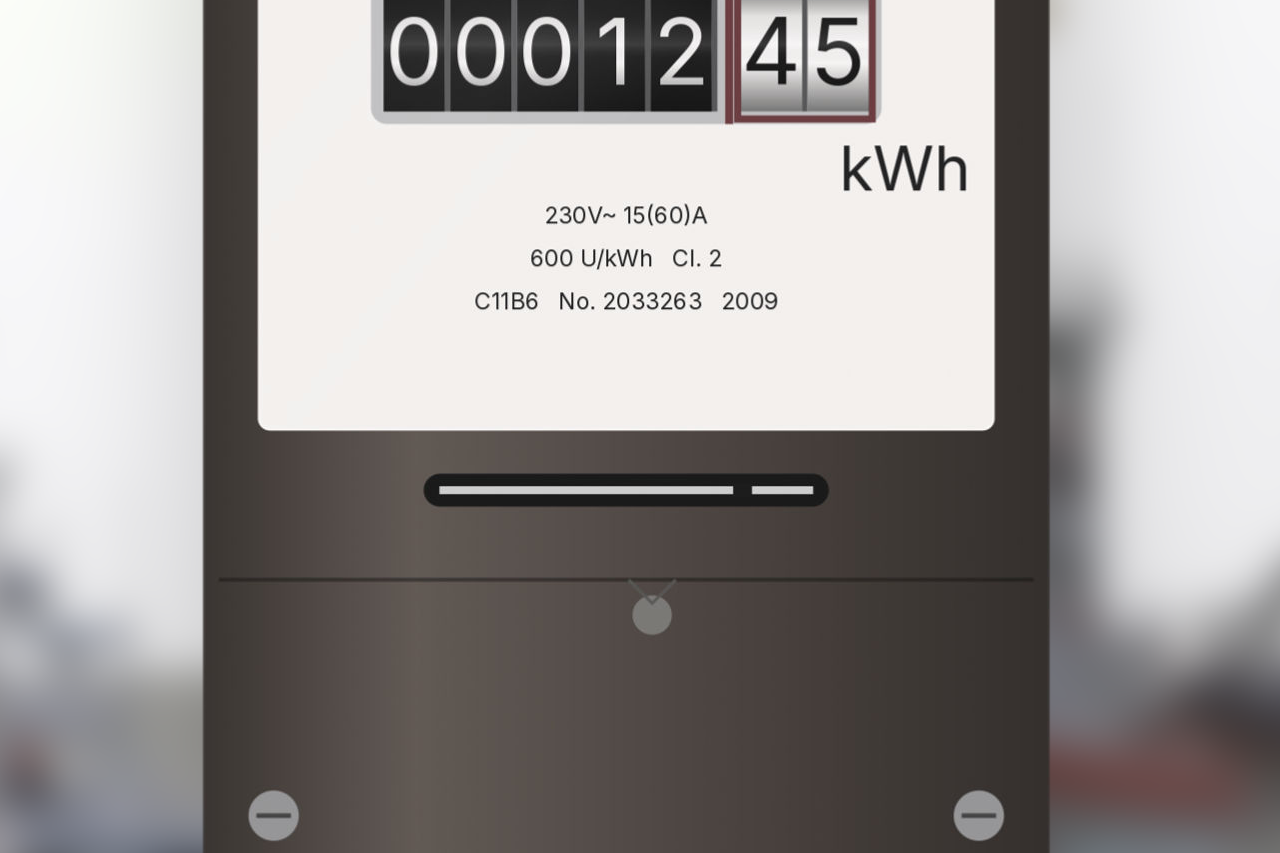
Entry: 12.45,kWh
